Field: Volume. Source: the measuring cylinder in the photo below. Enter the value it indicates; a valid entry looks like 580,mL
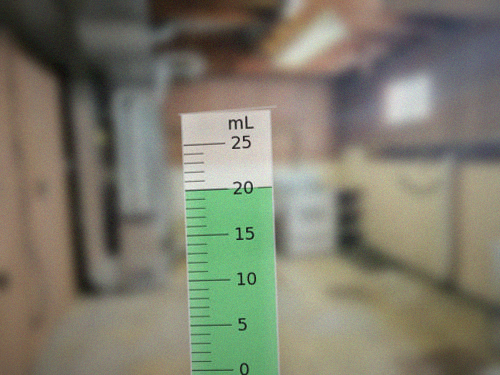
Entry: 20,mL
